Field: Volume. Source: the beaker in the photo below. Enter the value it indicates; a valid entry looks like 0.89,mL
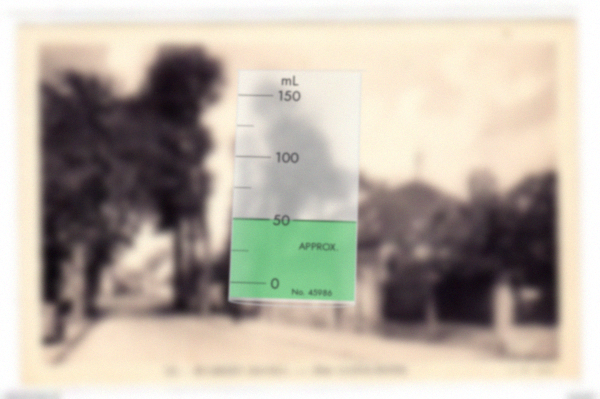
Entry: 50,mL
